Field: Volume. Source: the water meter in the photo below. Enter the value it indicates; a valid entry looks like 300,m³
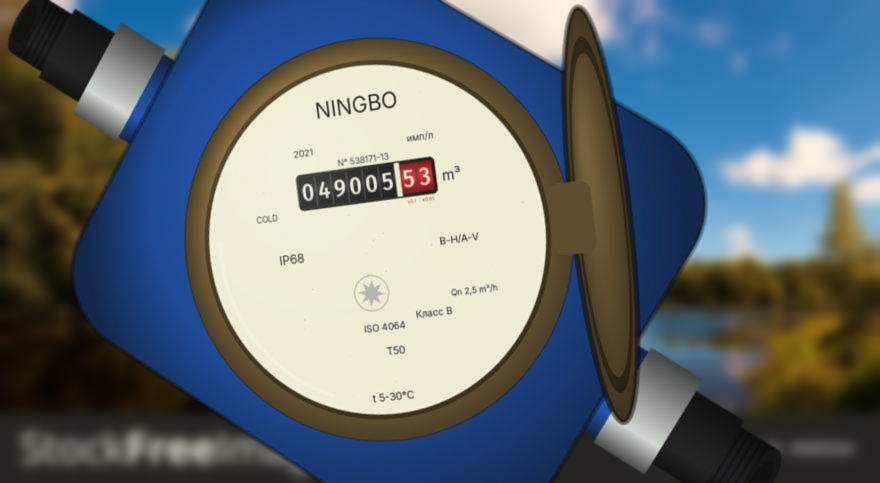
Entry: 49005.53,m³
